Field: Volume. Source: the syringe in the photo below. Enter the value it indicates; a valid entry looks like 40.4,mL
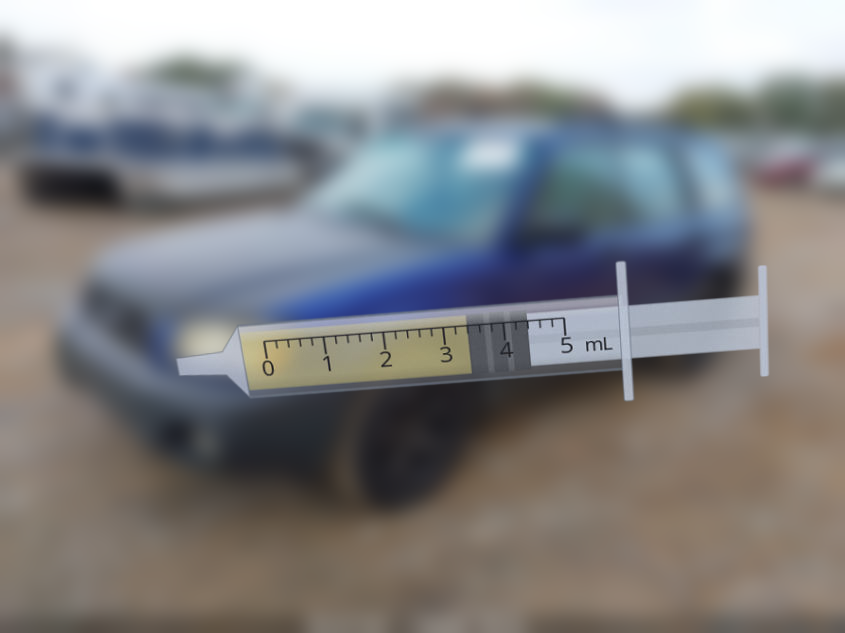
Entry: 3.4,mL
